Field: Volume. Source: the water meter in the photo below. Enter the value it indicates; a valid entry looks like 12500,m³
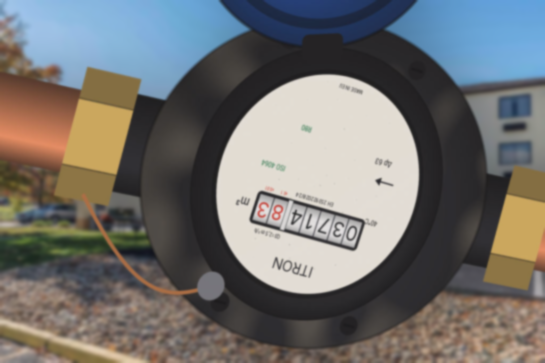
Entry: 3714.83,m³
